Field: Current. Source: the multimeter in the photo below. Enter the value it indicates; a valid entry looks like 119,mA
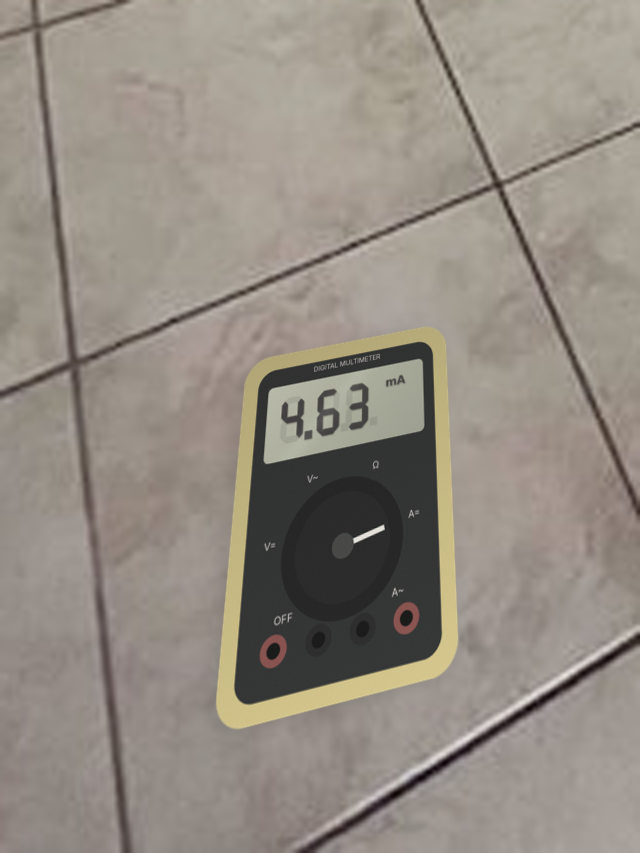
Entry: 4.63,mA
